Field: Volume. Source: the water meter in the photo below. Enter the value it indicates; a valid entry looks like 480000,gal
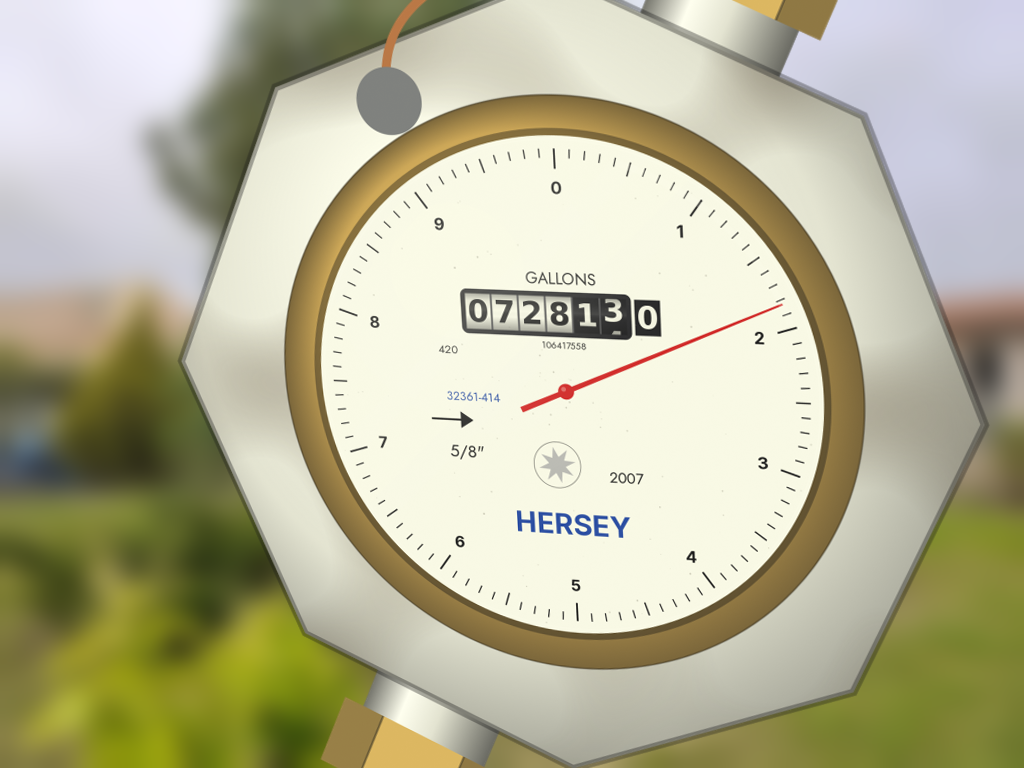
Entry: 728131.8,gal
